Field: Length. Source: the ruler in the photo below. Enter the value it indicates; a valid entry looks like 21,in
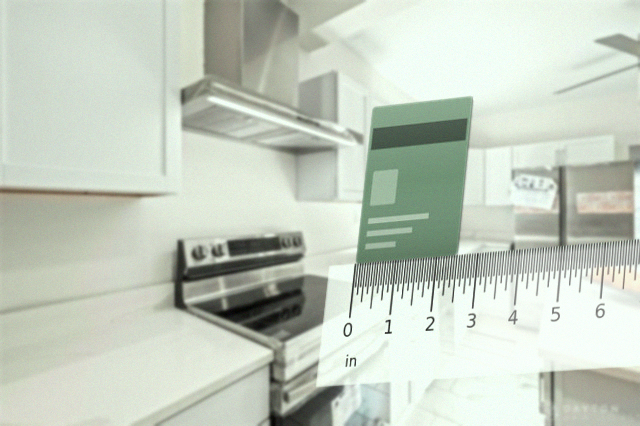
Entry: 2.5,in
